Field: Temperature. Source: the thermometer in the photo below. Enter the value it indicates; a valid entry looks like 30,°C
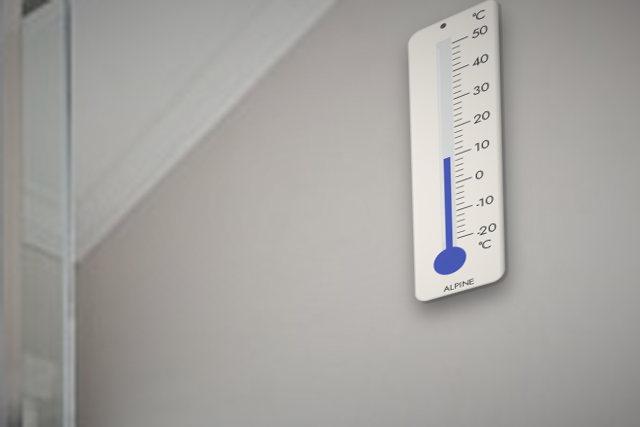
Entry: 10,°C
